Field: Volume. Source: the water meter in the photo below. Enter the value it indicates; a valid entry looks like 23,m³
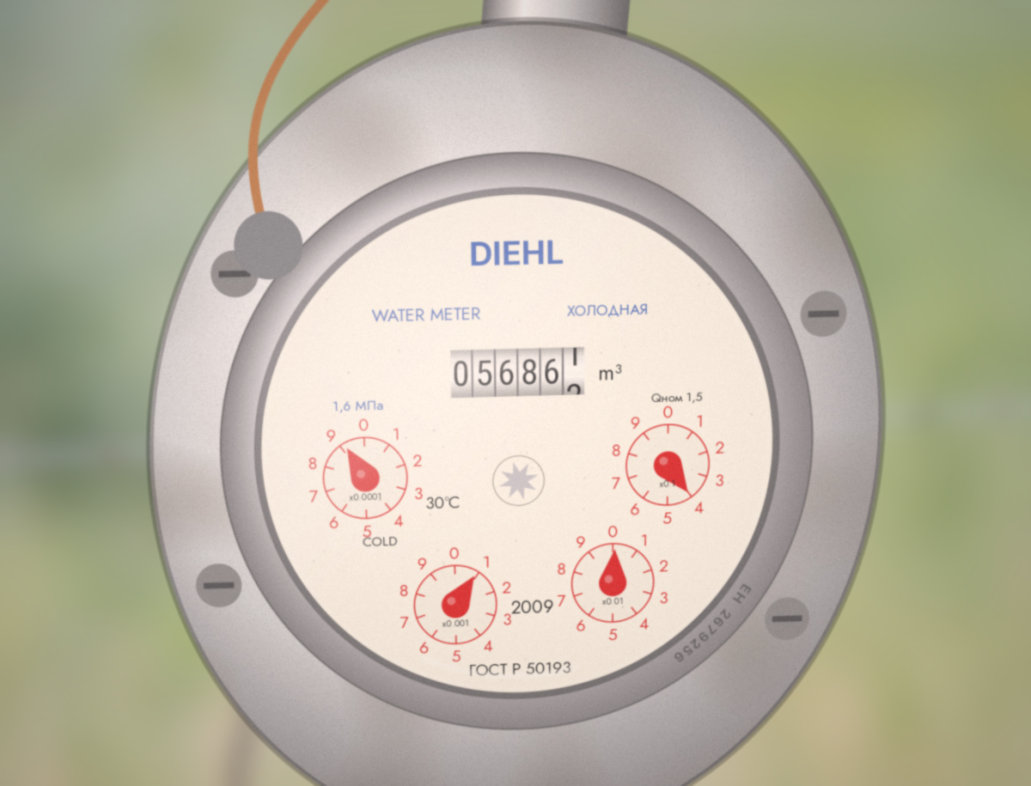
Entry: 56861.4009,m³
